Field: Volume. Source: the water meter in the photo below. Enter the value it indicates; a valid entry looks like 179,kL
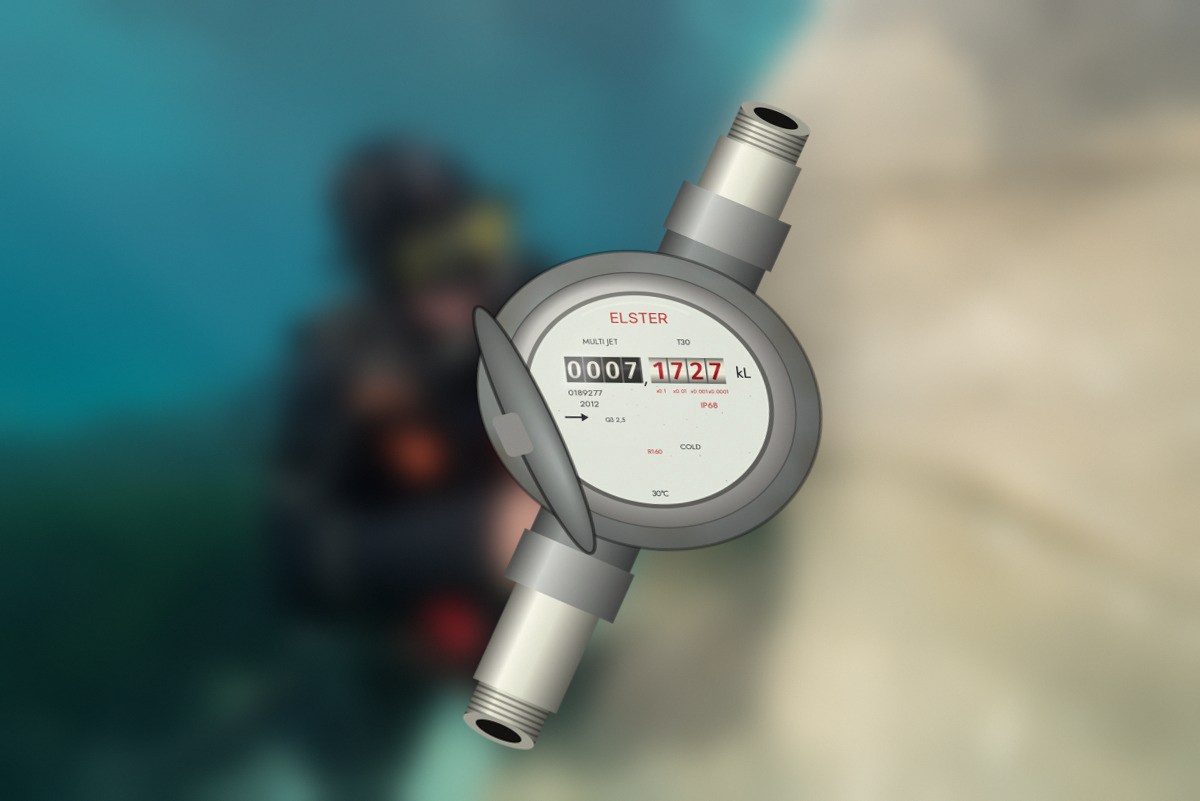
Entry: 7.1727,kL
